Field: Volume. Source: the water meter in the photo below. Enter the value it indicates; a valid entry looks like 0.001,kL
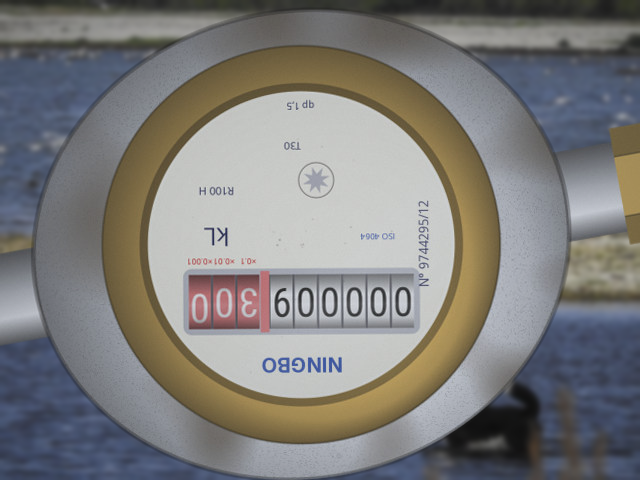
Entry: 9.300,kL
